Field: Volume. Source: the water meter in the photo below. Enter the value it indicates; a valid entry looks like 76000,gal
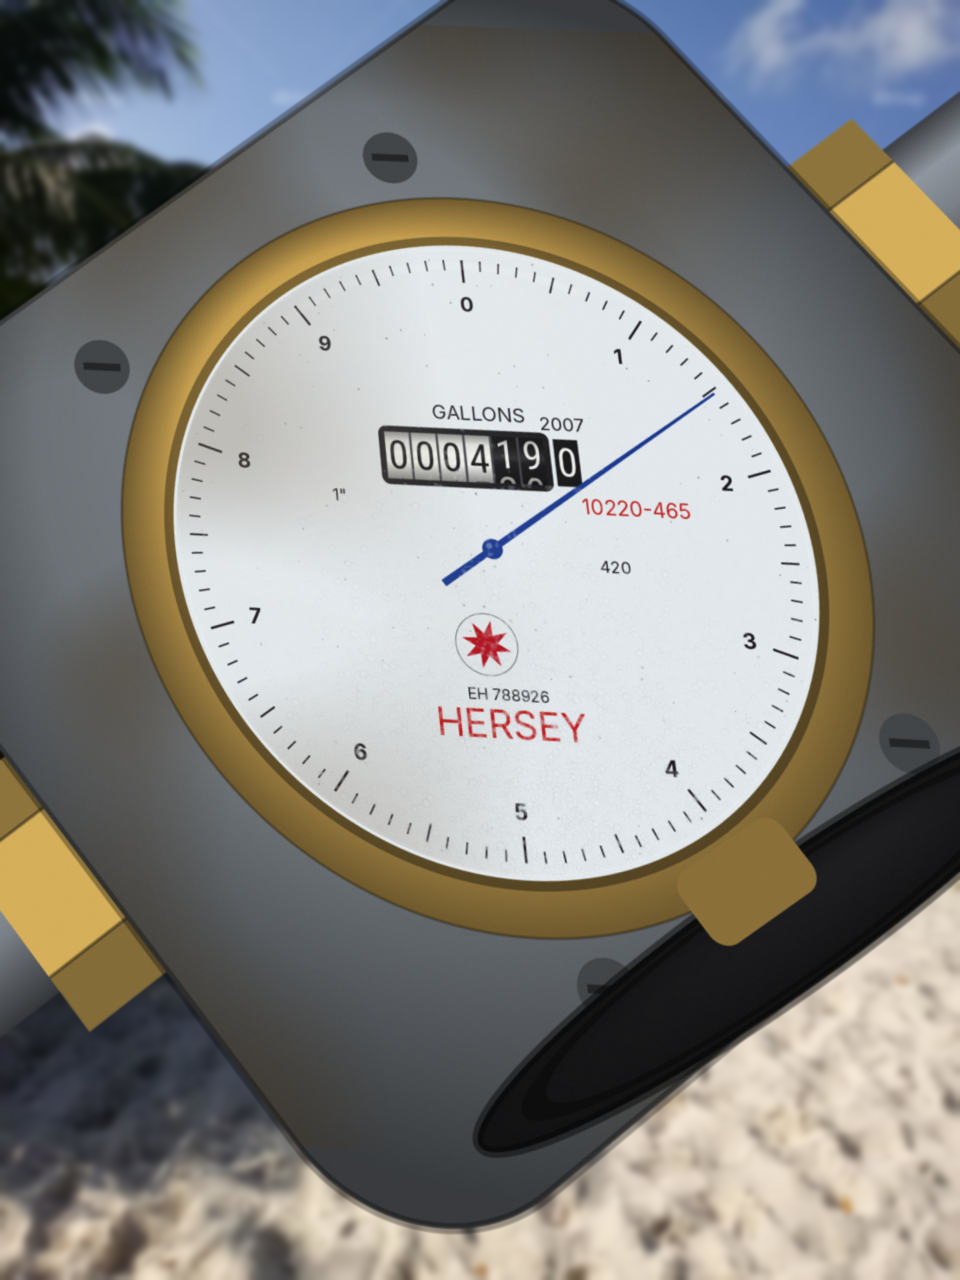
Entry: 4191.5,gal
